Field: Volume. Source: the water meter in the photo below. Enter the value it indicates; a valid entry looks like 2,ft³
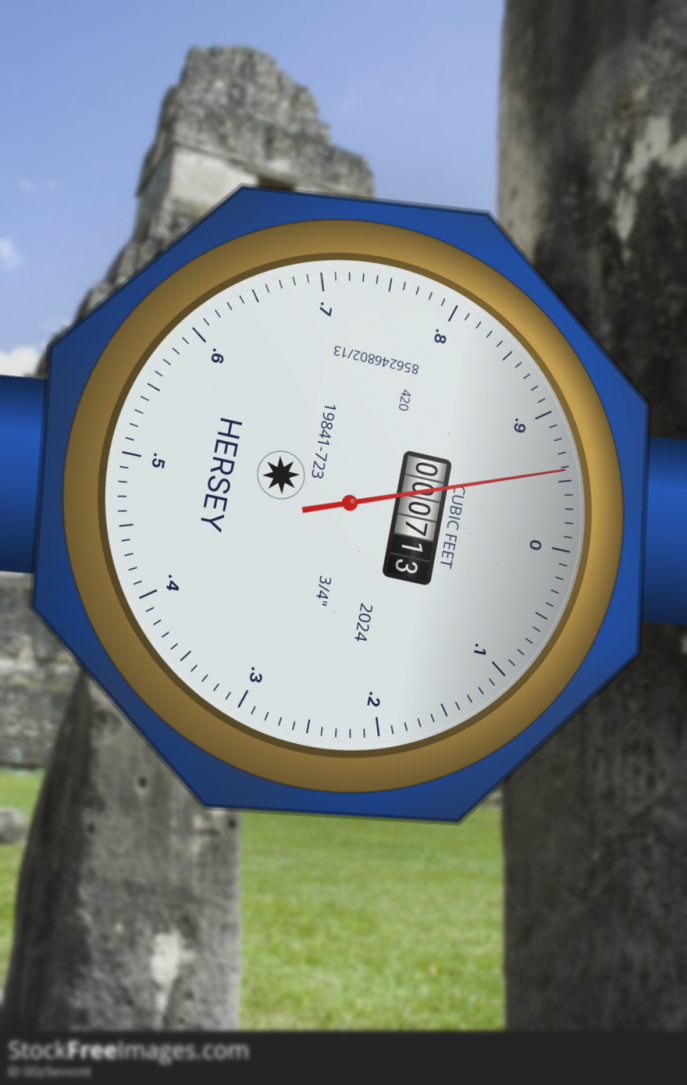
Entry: 712.94,ft³
